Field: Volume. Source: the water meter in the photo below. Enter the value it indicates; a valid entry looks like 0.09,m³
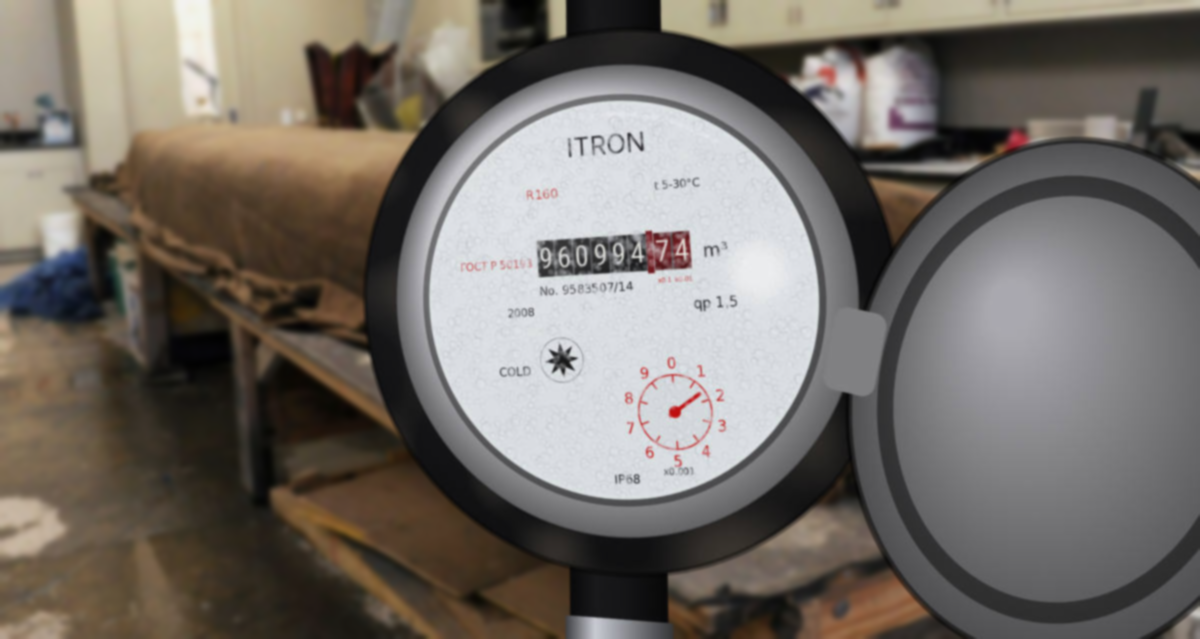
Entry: 960994.741,m³
